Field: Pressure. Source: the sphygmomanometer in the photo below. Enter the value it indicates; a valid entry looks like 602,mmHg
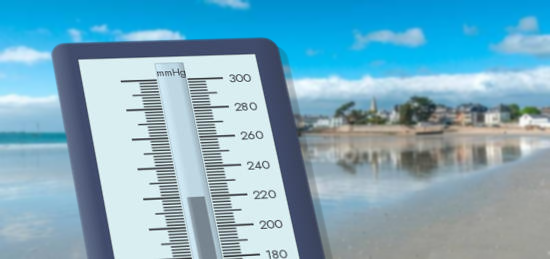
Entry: 220,mmHg
